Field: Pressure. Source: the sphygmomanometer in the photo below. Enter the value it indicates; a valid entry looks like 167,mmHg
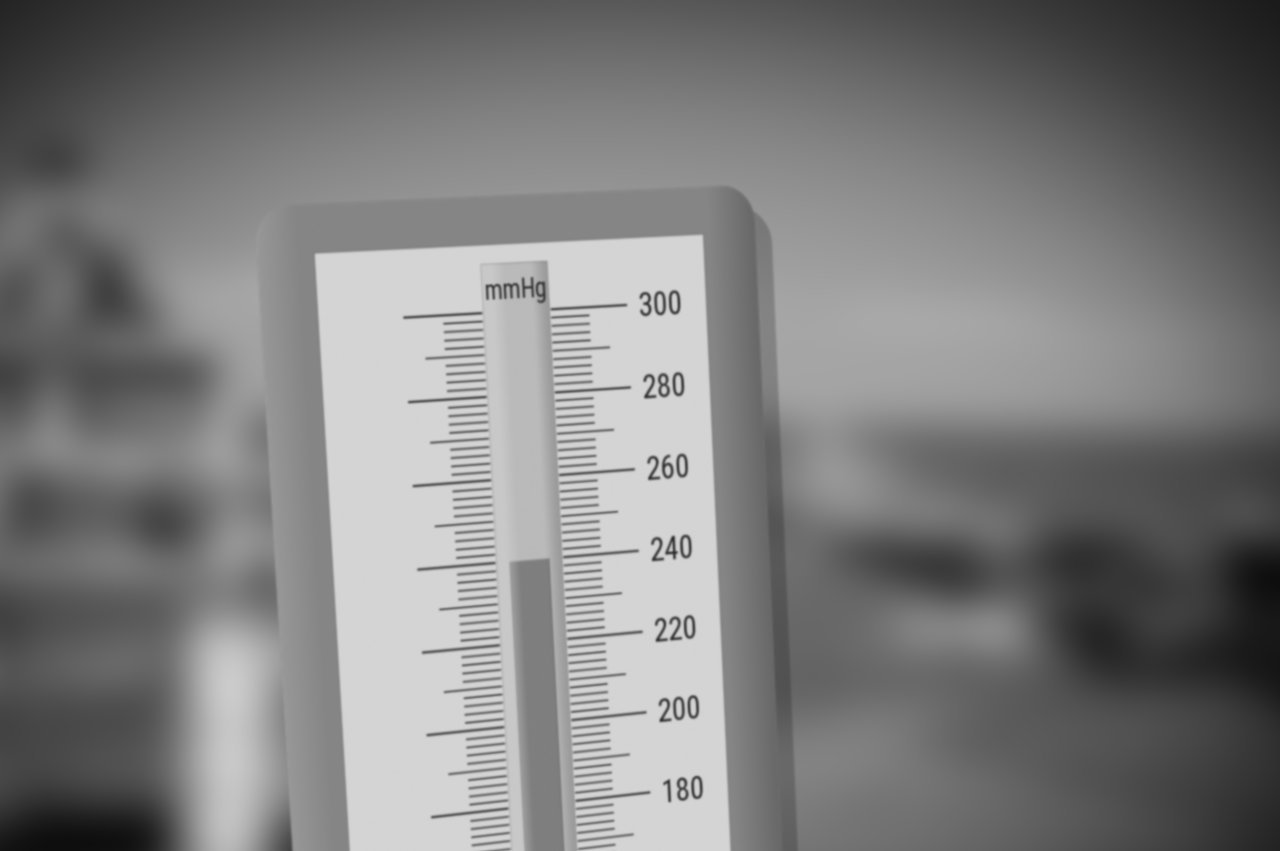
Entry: 240,mmHg
